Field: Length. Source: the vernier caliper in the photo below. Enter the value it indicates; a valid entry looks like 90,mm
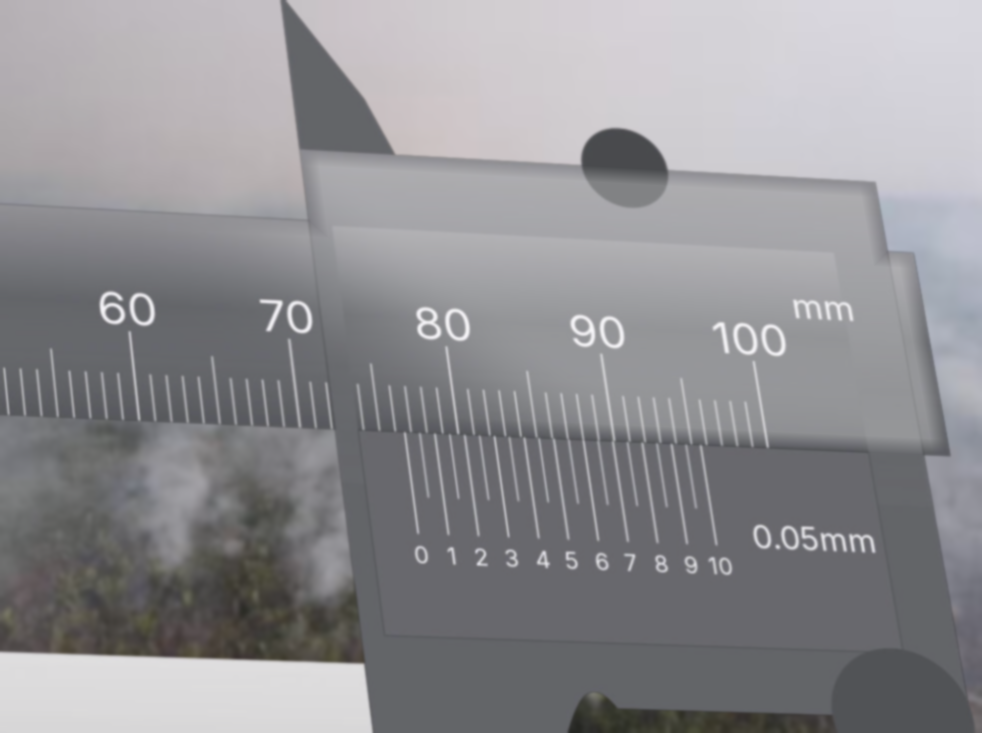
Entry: 76.6,mm
